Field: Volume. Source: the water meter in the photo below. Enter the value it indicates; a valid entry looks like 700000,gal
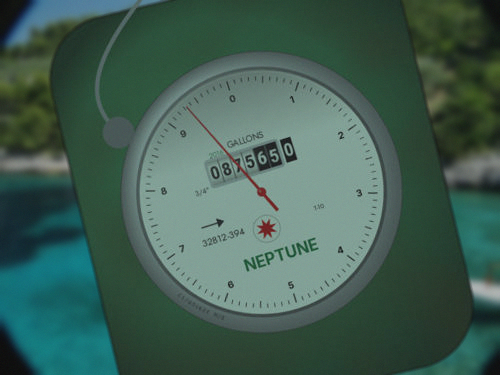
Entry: 875649.3,gal
